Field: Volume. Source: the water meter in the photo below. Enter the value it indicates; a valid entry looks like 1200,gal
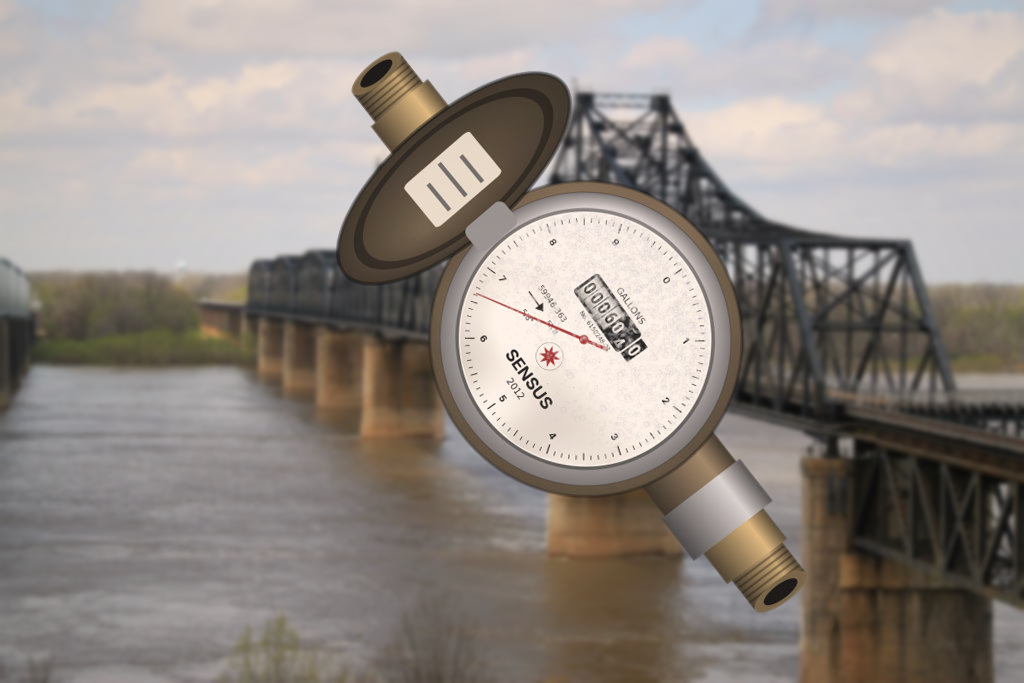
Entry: 6036.6,gal
